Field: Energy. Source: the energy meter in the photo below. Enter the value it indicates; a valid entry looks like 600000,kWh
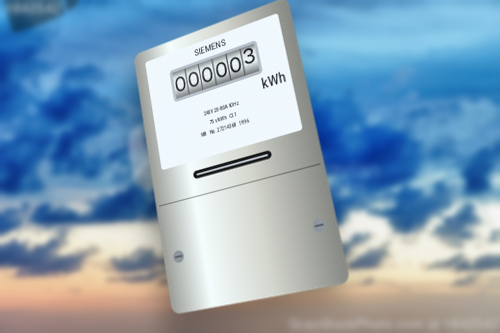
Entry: 3,kWh
